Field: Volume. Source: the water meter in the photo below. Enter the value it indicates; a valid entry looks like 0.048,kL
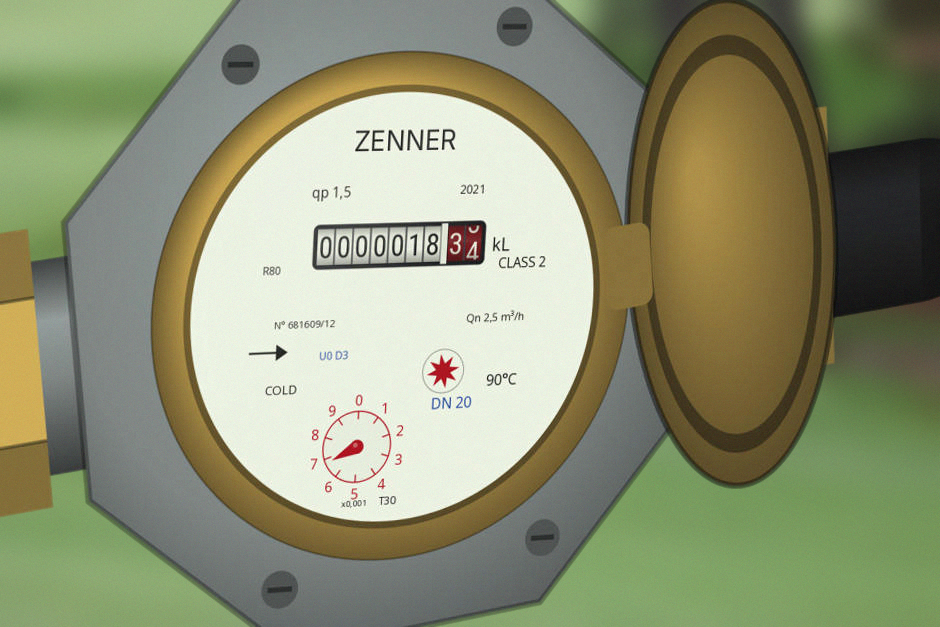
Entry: 18.336,kL
